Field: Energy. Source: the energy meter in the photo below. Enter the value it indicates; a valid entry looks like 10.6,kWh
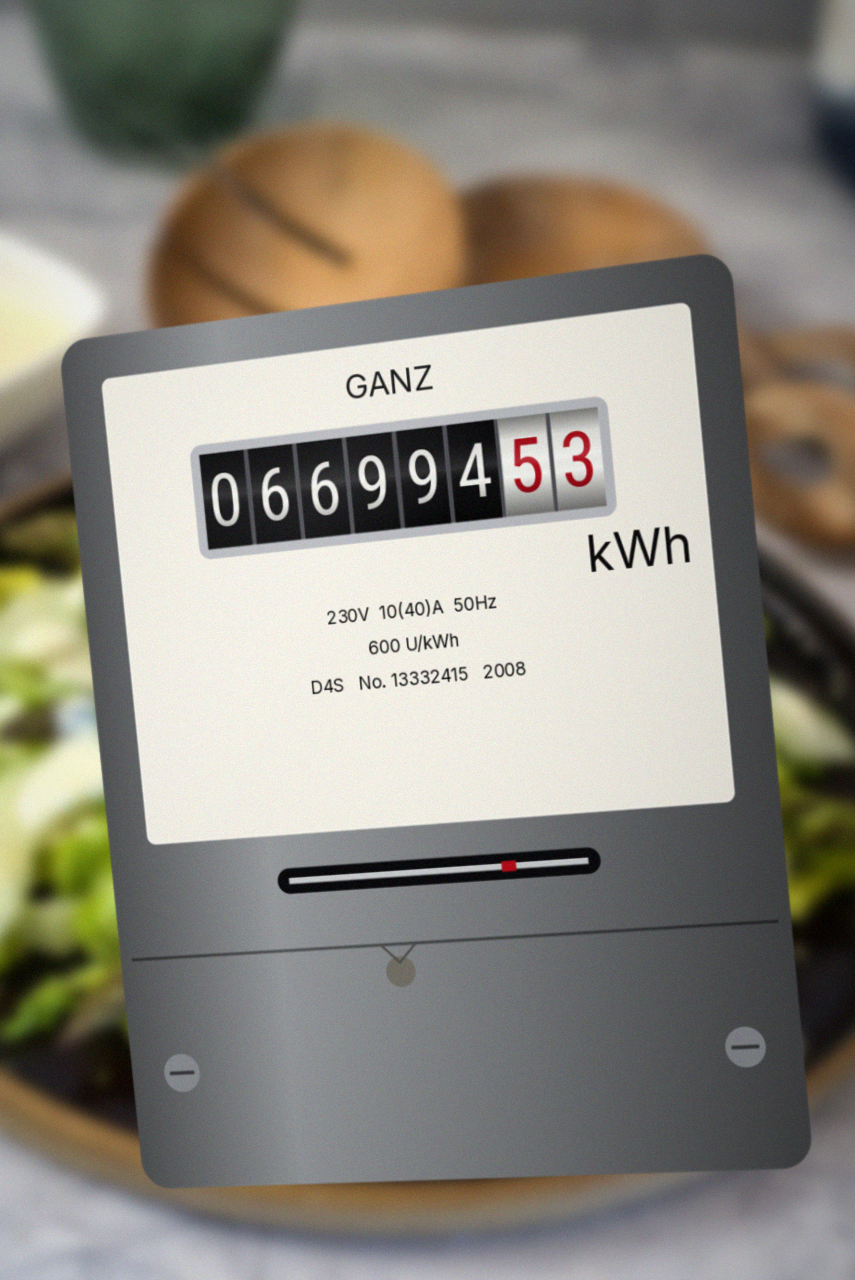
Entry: 66994.53,kWh
